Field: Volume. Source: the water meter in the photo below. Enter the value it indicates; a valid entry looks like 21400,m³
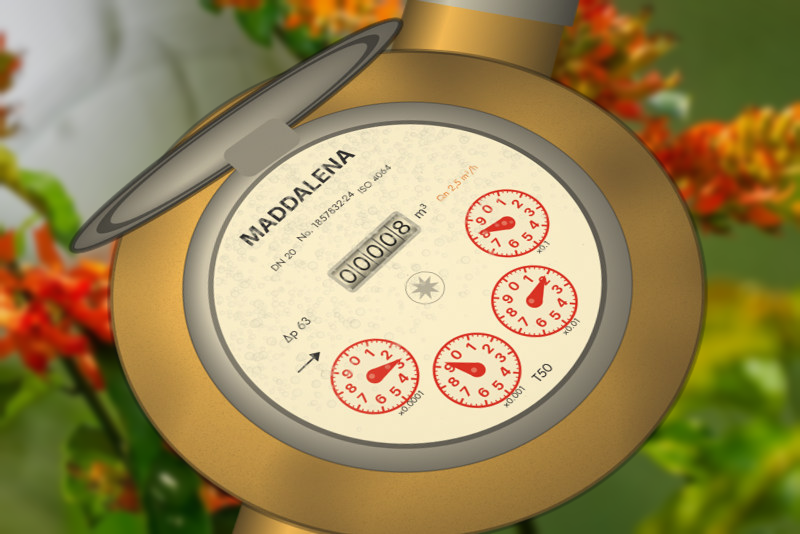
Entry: 8.8192,m³
